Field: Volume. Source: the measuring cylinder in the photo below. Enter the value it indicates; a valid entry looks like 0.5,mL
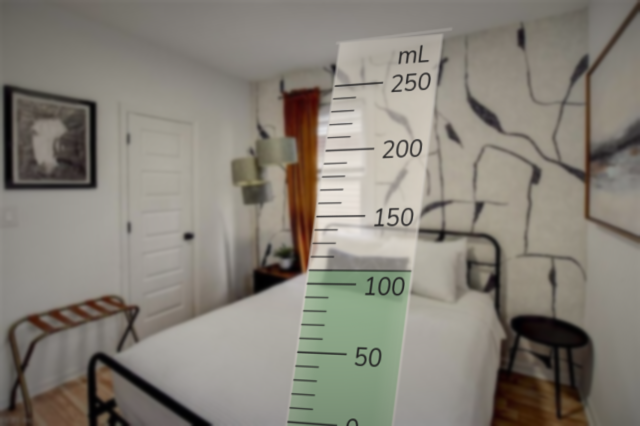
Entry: 110,mL
